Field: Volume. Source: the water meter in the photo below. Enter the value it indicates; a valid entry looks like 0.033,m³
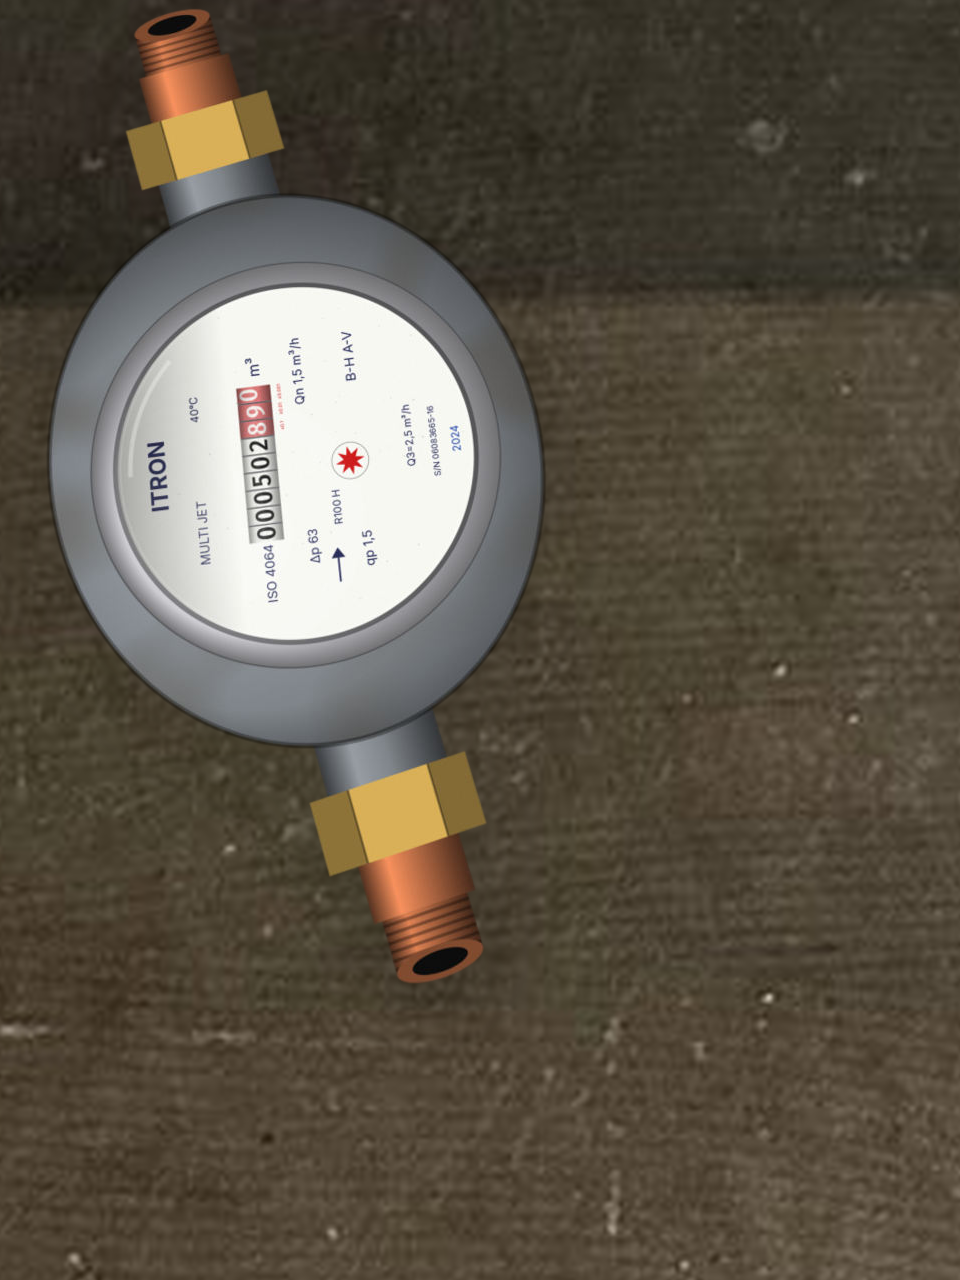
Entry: 502.890,m³
